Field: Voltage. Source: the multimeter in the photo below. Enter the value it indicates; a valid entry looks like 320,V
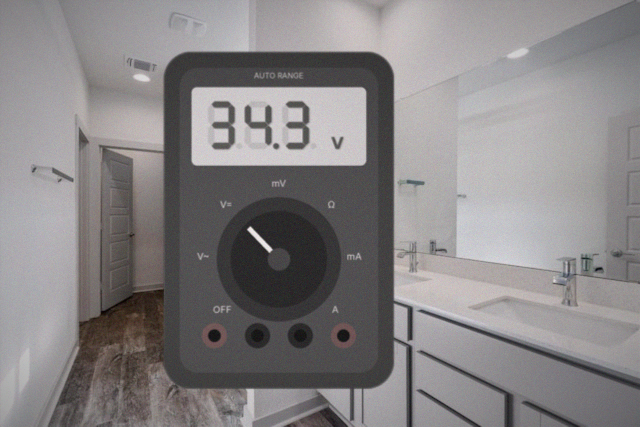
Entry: 34.3,V
